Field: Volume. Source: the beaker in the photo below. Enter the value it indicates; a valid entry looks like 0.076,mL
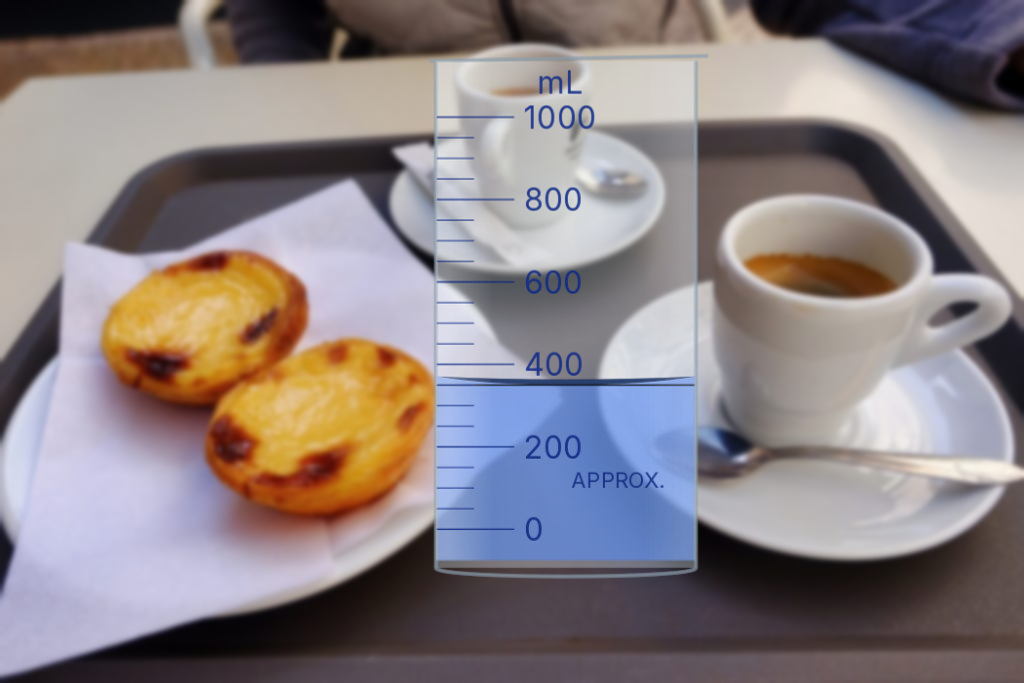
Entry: 350,mL
